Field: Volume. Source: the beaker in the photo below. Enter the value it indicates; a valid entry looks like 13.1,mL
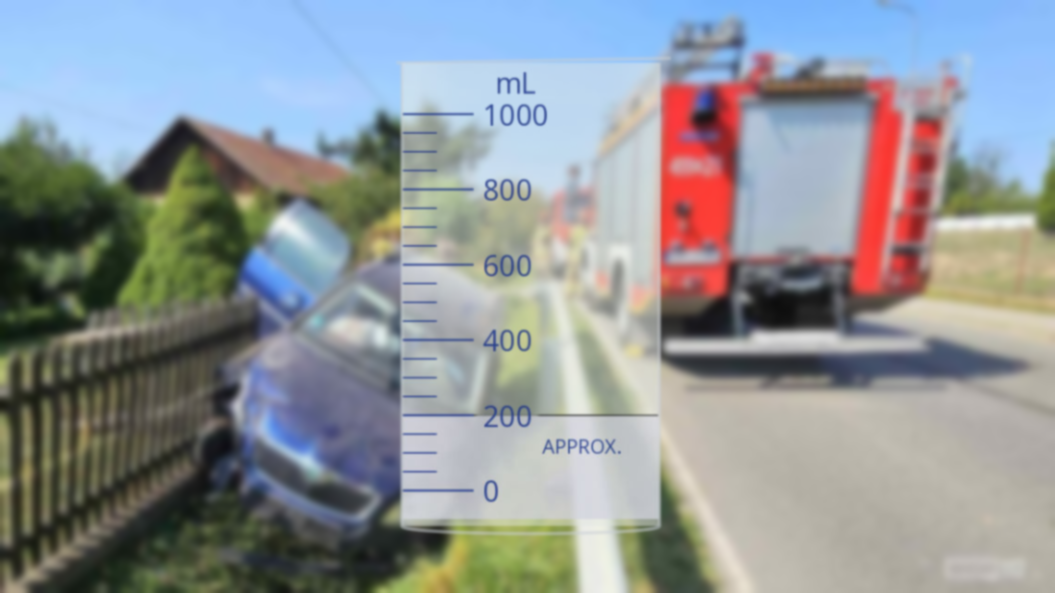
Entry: 200,mL
